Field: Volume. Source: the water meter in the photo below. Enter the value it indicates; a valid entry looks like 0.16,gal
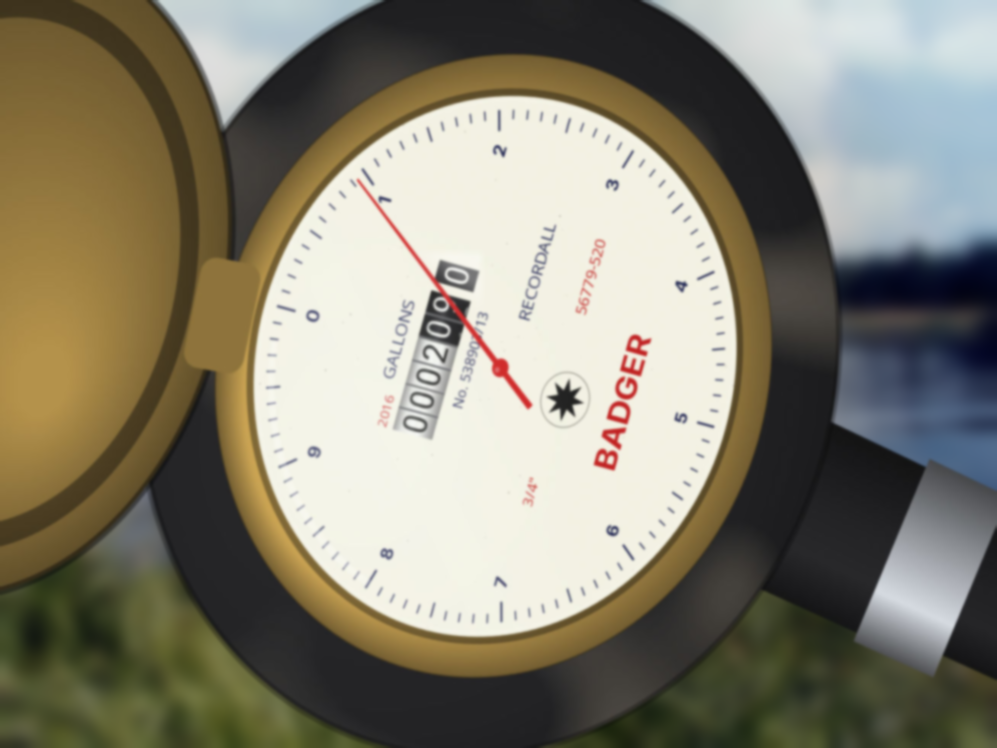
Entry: 2090.9,gal
